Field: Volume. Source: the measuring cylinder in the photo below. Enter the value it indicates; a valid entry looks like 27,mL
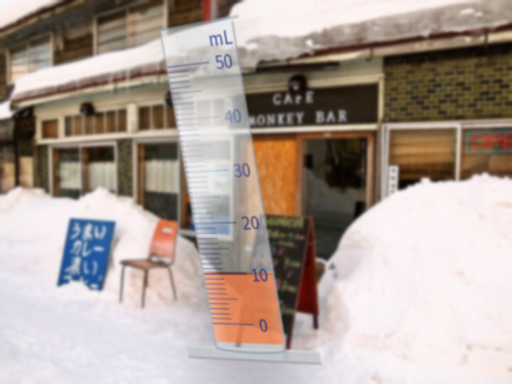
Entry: 10,mL
